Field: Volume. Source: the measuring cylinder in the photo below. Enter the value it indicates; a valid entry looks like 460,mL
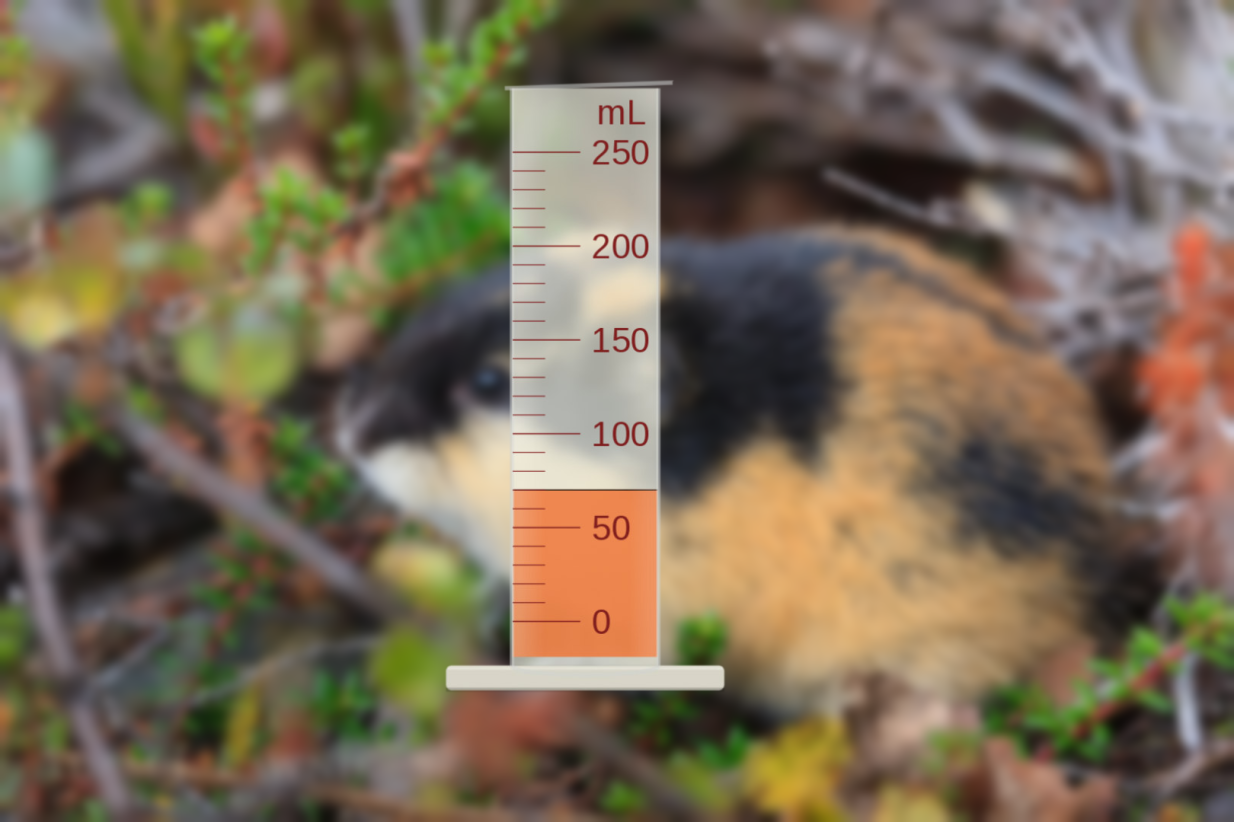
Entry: 70,mL
